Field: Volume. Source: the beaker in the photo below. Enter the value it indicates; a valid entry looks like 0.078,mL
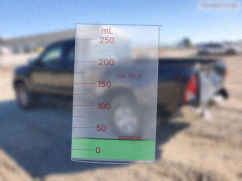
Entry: 25,mL
